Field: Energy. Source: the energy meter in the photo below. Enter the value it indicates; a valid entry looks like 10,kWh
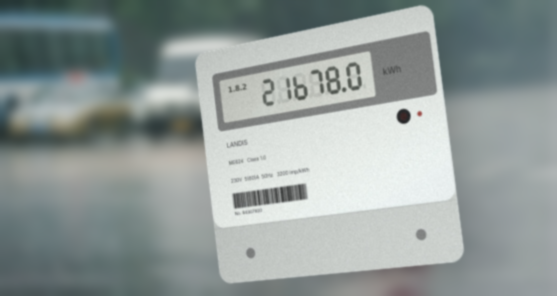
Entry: 21678.0,kWh
